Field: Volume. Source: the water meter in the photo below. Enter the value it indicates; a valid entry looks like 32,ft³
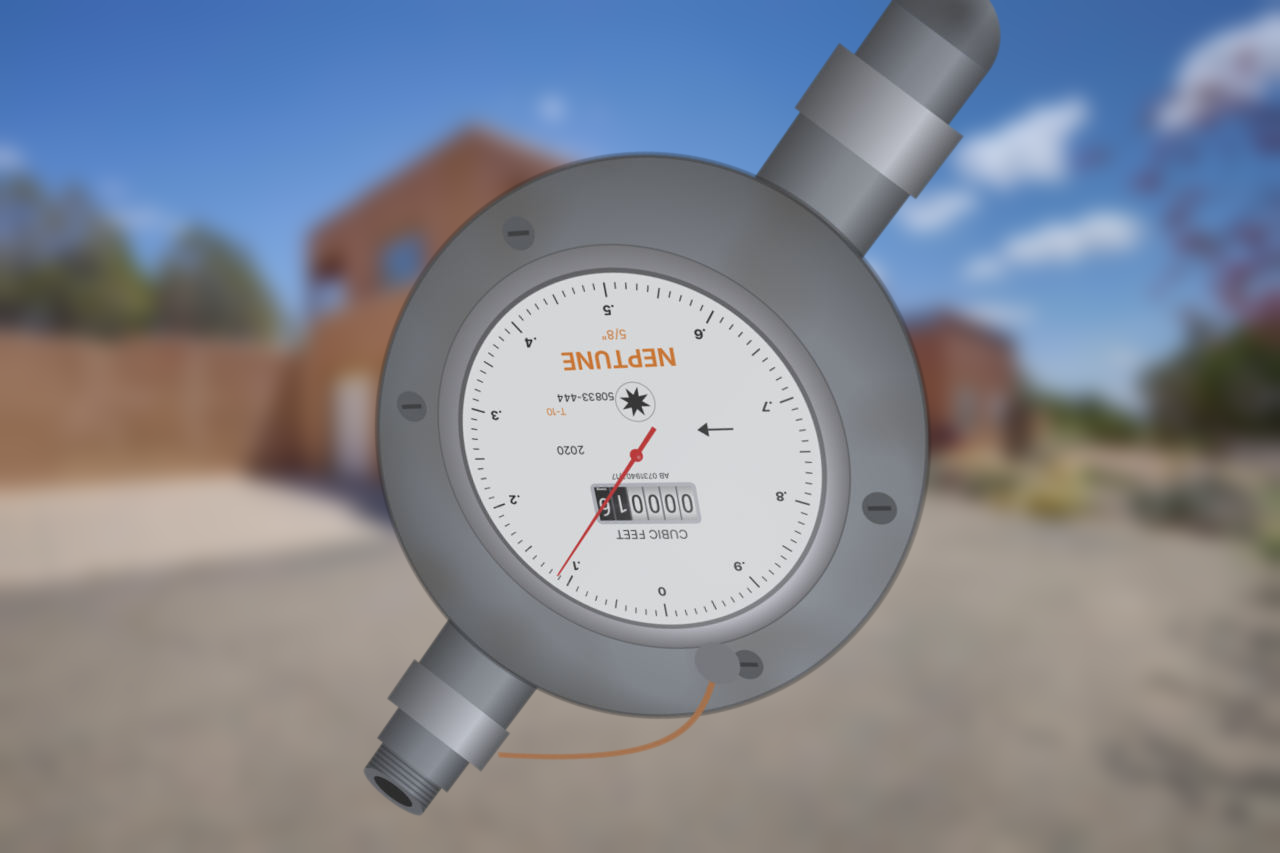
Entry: 16.11,ft³
